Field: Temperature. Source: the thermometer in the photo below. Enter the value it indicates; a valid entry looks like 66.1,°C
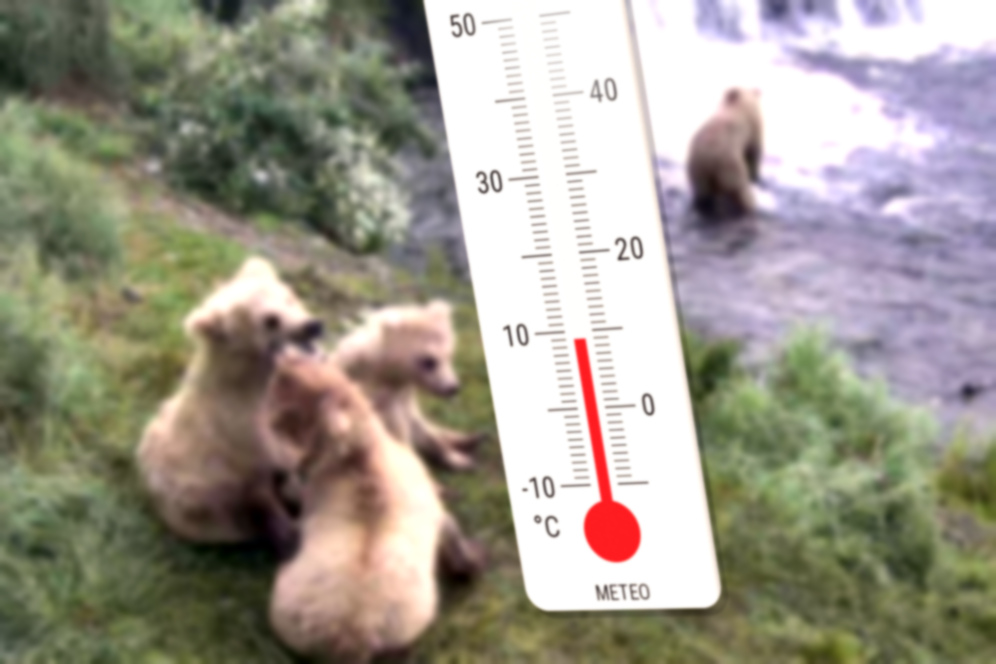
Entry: 9,°C
